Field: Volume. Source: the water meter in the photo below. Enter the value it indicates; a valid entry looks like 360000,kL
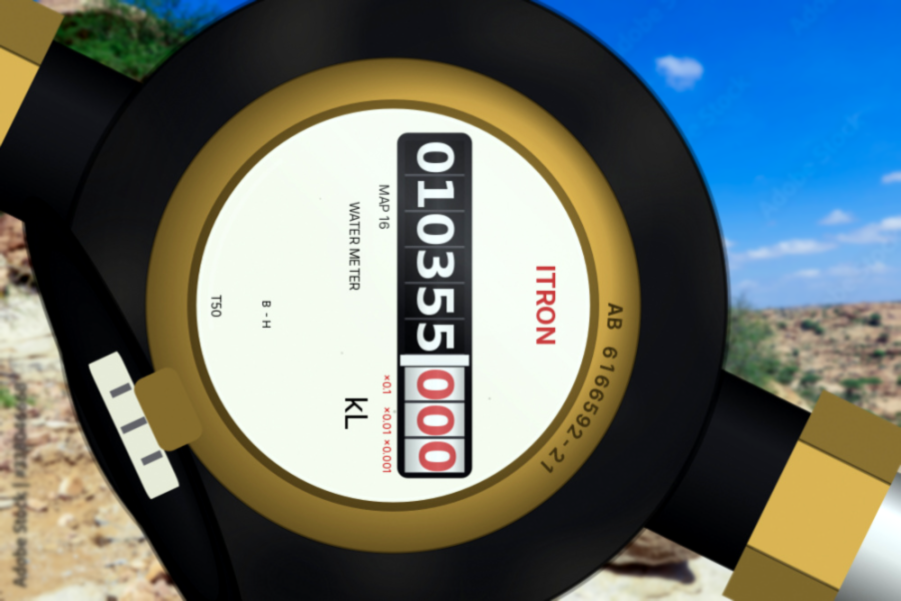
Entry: 10355.000,kL
